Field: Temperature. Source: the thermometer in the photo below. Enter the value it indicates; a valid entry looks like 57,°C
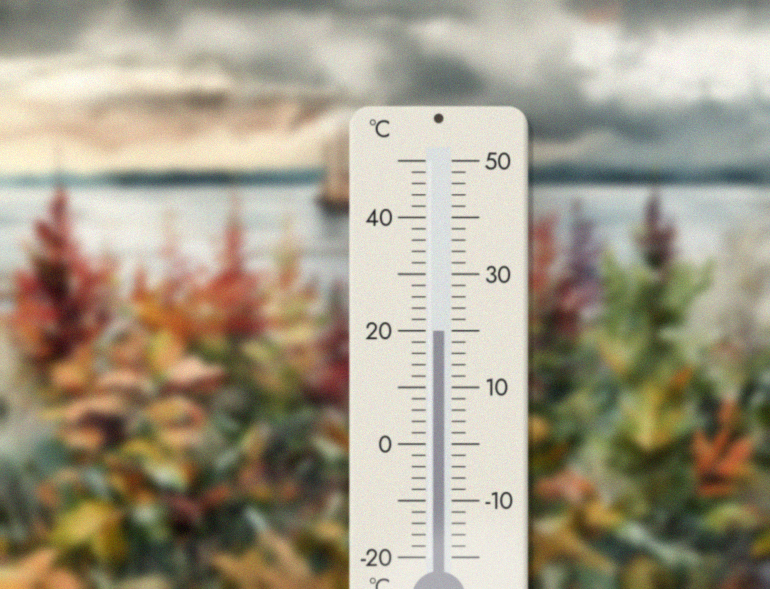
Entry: 20,°C
